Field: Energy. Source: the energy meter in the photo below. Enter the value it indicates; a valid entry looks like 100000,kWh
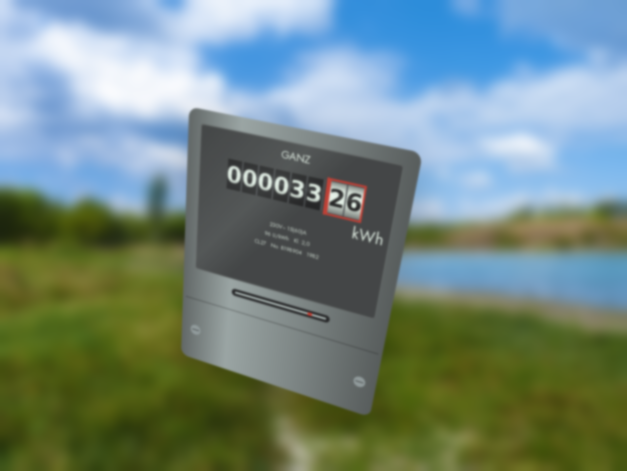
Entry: 33.26,kWh
